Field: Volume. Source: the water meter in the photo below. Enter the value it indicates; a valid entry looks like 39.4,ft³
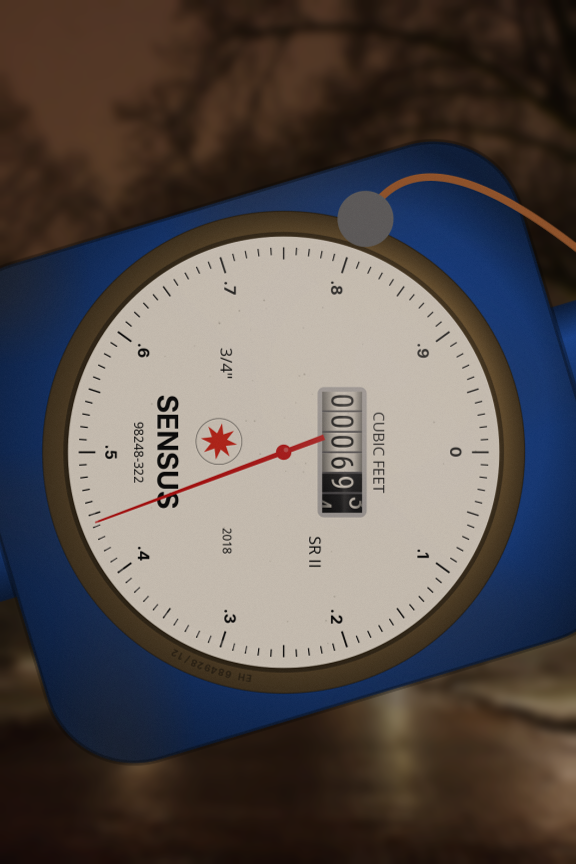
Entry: 693.44,ft³
